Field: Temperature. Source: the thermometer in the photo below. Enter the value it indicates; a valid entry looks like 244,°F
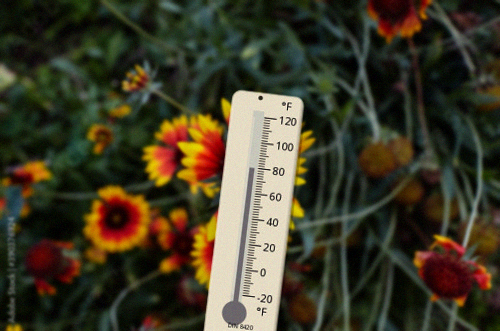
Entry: 80,°F
